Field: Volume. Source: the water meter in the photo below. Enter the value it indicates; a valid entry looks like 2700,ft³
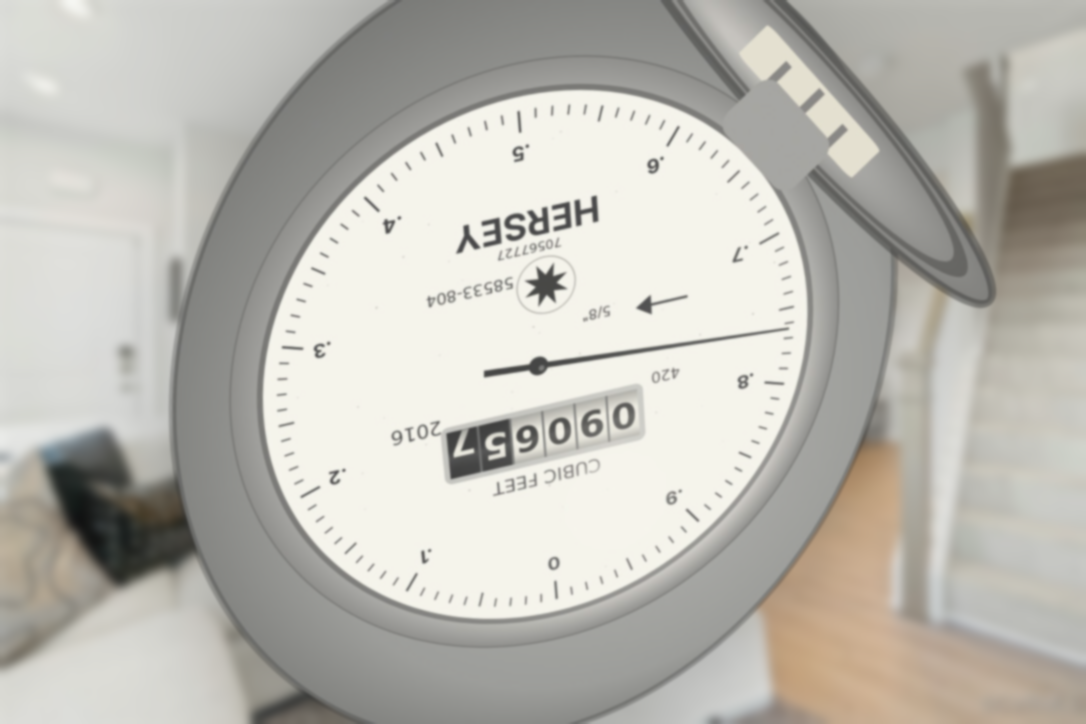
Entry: 90656.76,ft³
